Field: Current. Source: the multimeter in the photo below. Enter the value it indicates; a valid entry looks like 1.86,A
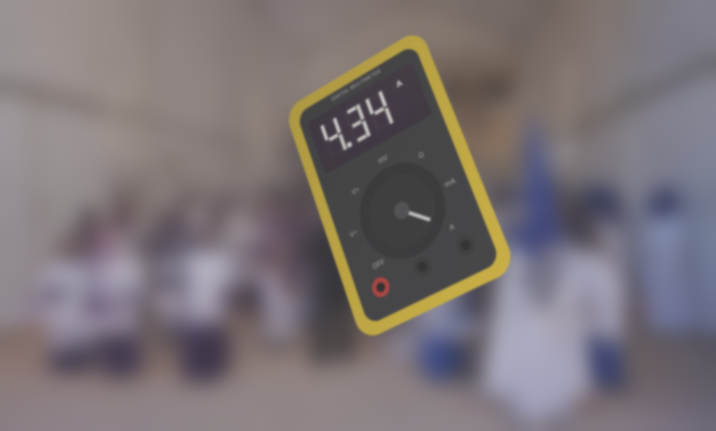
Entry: 4.34,A
